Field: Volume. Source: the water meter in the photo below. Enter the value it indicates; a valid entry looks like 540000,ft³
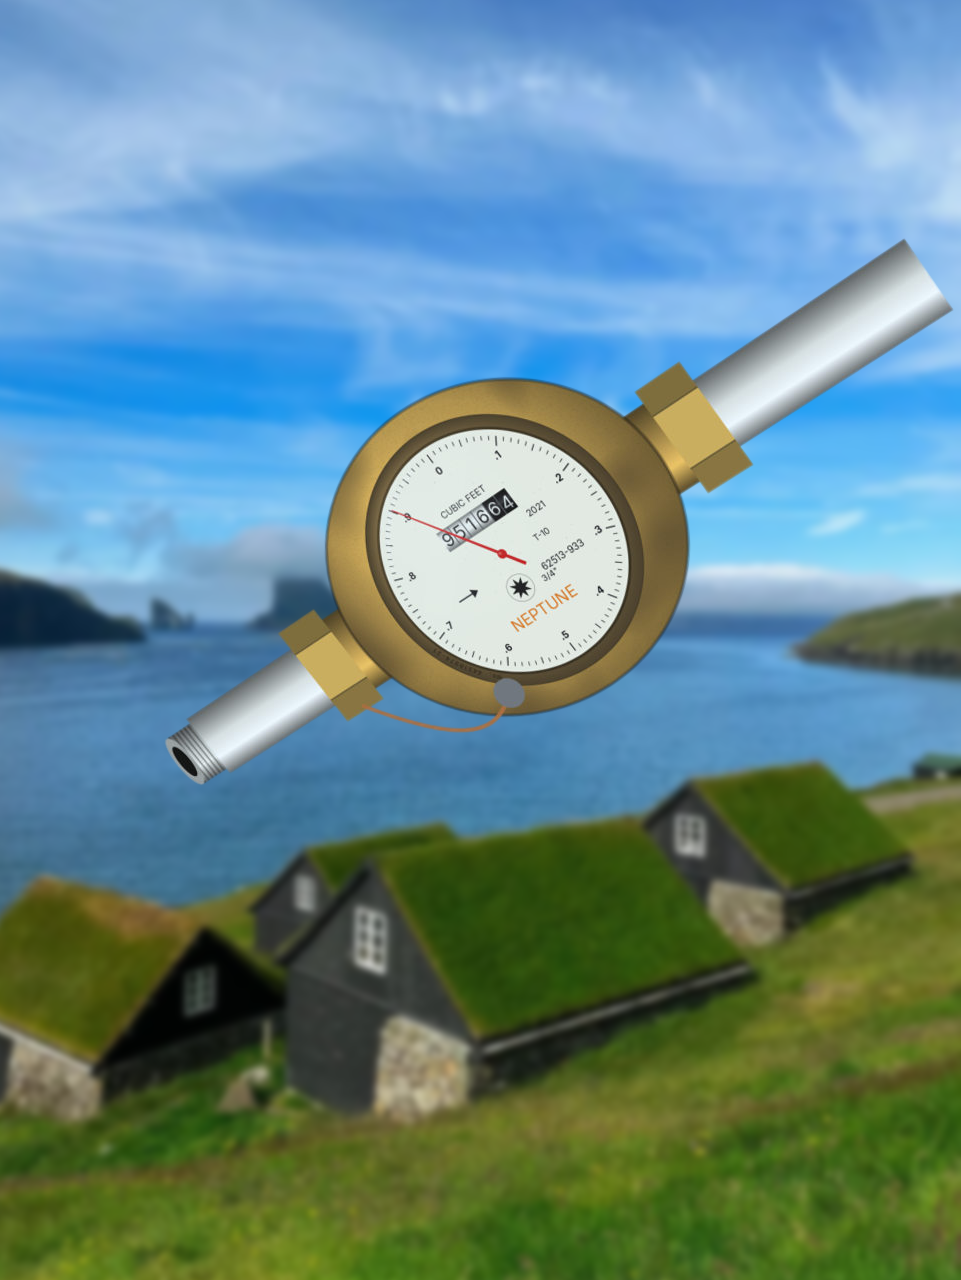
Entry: 951663.90,ft³
